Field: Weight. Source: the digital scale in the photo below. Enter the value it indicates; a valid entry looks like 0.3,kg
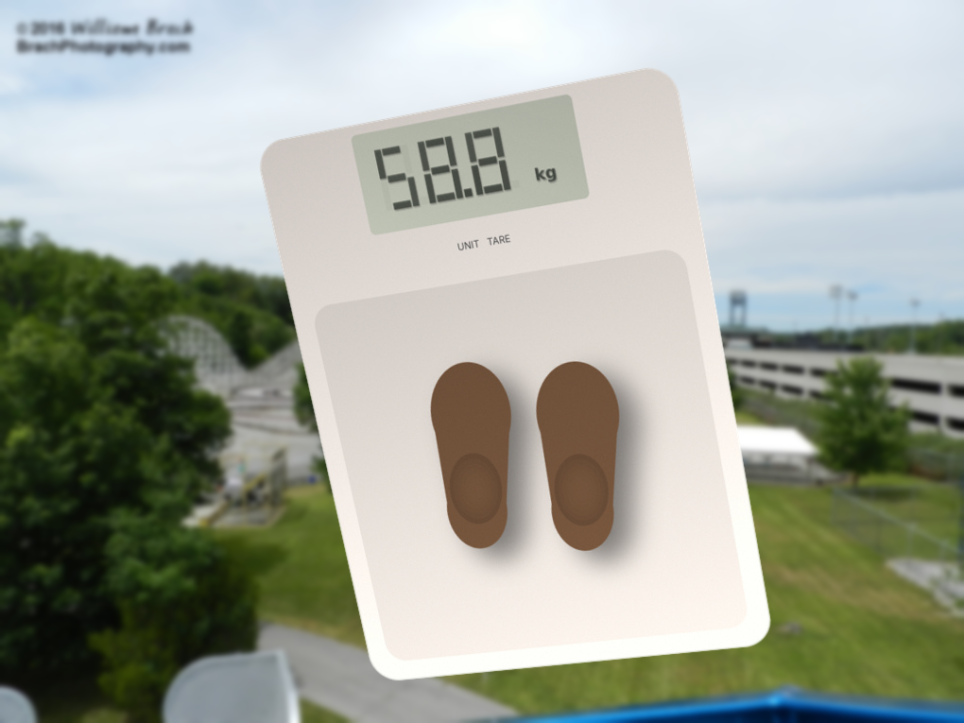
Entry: 58.8,kg
